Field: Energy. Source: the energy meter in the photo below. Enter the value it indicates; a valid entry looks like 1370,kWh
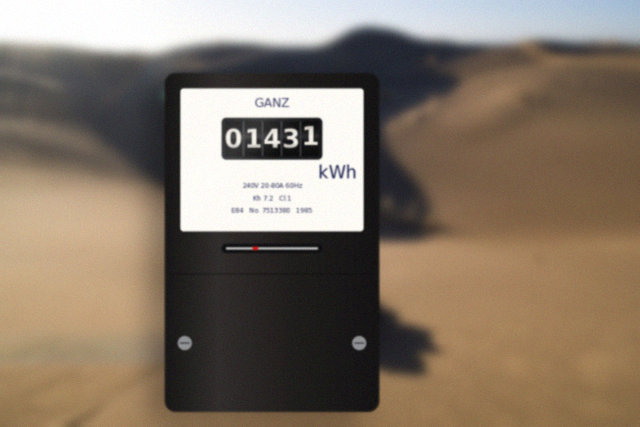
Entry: 1431,kWh
